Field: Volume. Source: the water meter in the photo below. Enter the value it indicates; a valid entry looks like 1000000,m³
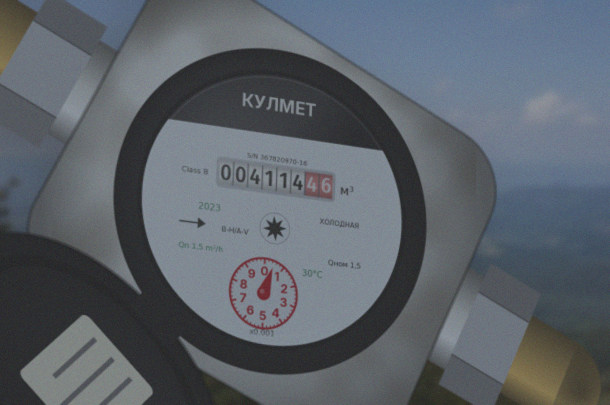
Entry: 4114.460,m³
